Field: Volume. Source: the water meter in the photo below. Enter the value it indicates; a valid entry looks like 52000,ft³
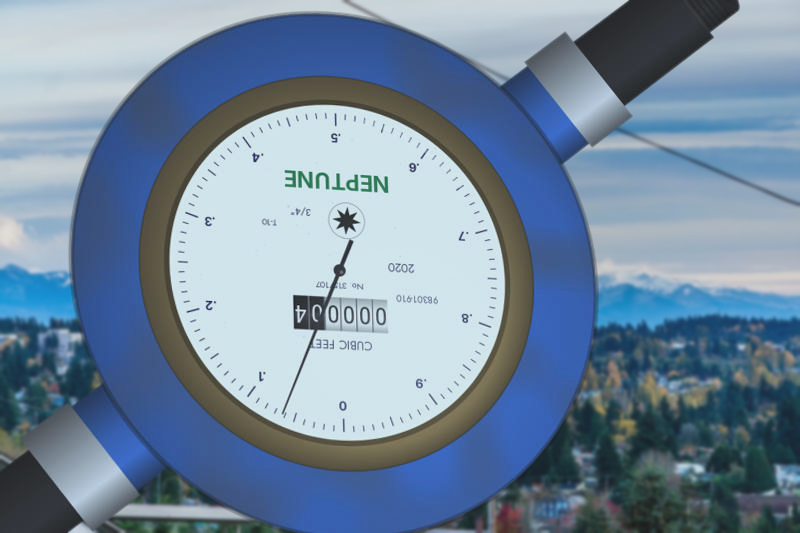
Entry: 4.06,ft³
